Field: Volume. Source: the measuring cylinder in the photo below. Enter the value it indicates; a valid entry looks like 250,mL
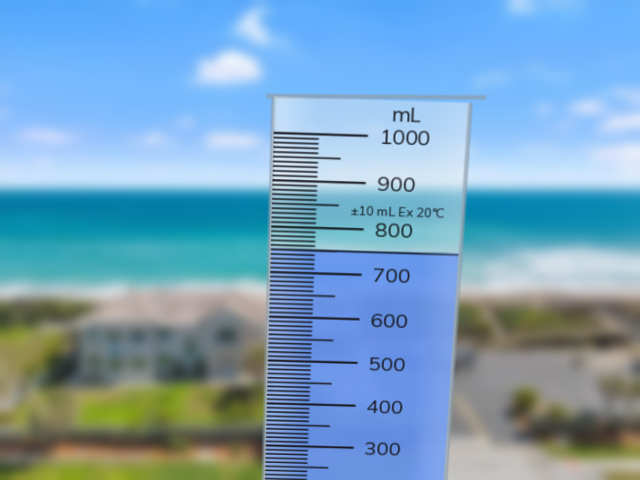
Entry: 750,mL
